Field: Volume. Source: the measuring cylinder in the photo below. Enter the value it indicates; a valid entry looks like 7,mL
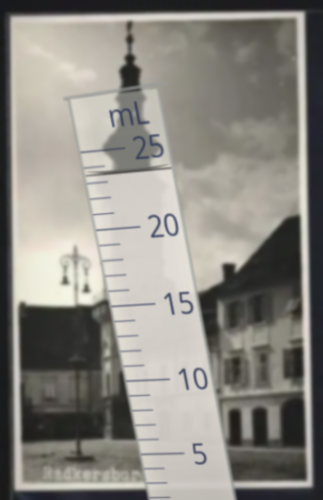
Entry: 23.5,mL
